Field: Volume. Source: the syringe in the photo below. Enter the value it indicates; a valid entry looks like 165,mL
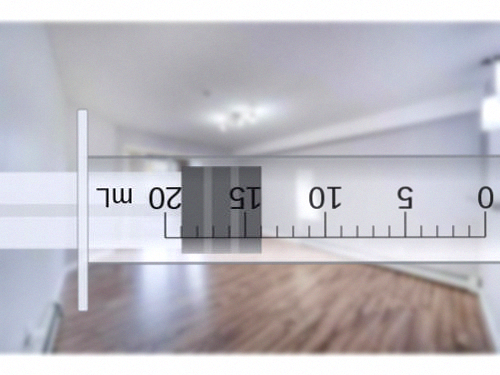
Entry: 14,mL
